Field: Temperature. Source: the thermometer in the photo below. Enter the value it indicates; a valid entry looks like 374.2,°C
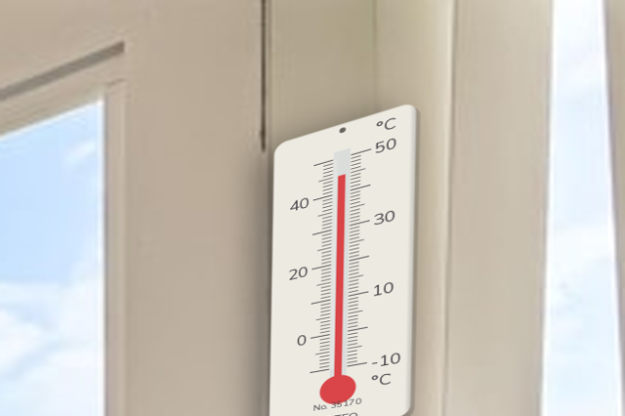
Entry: 45,°C
